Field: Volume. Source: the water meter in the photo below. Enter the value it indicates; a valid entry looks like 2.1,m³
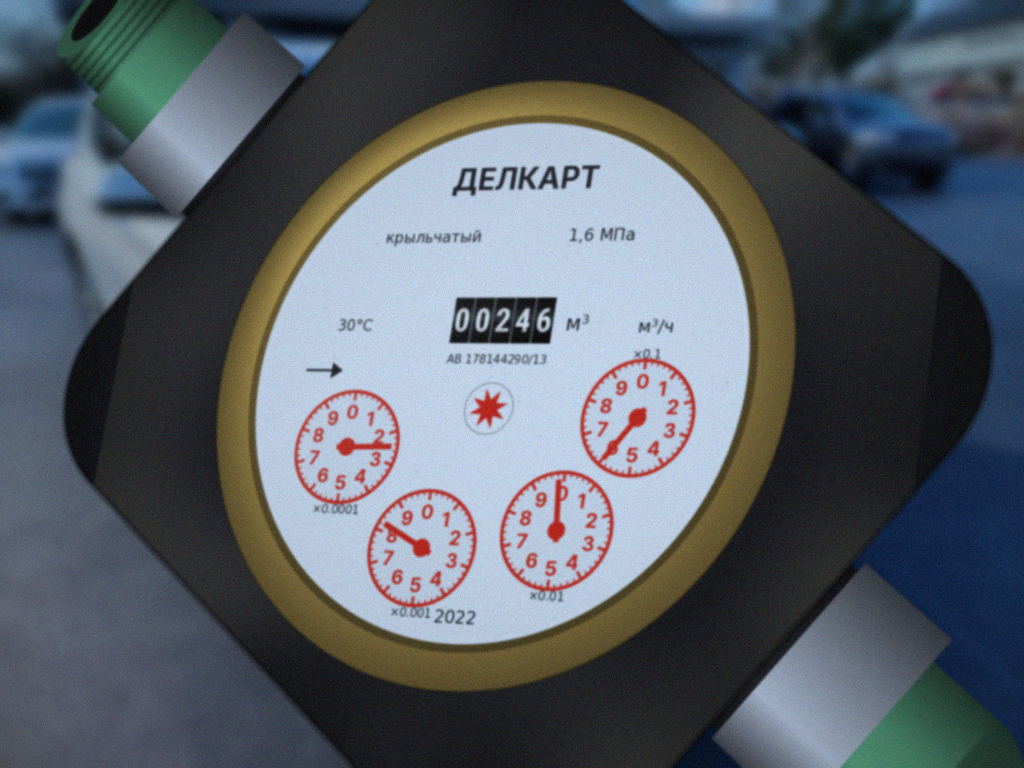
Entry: 246.5982,m³
